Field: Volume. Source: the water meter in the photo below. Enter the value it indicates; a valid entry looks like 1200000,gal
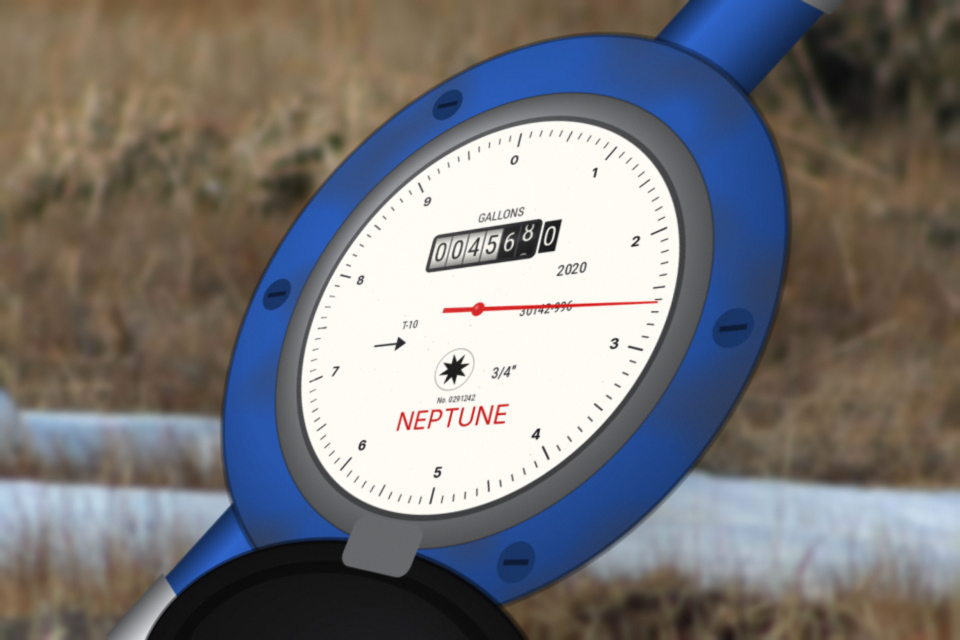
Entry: 45682.6,gal
